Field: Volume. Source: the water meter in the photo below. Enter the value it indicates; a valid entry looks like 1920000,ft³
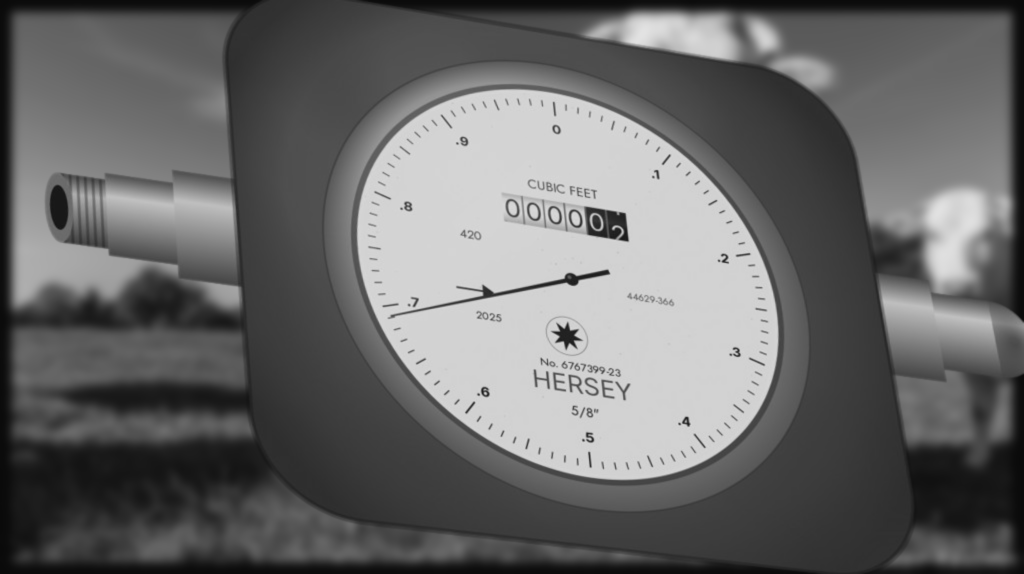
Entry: 1.69,ft³
